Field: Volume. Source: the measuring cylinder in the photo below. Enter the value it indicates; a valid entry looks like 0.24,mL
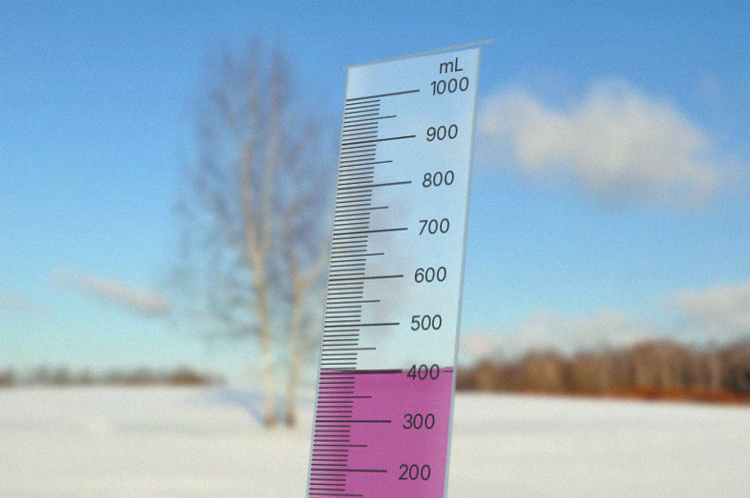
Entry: 400,mL
